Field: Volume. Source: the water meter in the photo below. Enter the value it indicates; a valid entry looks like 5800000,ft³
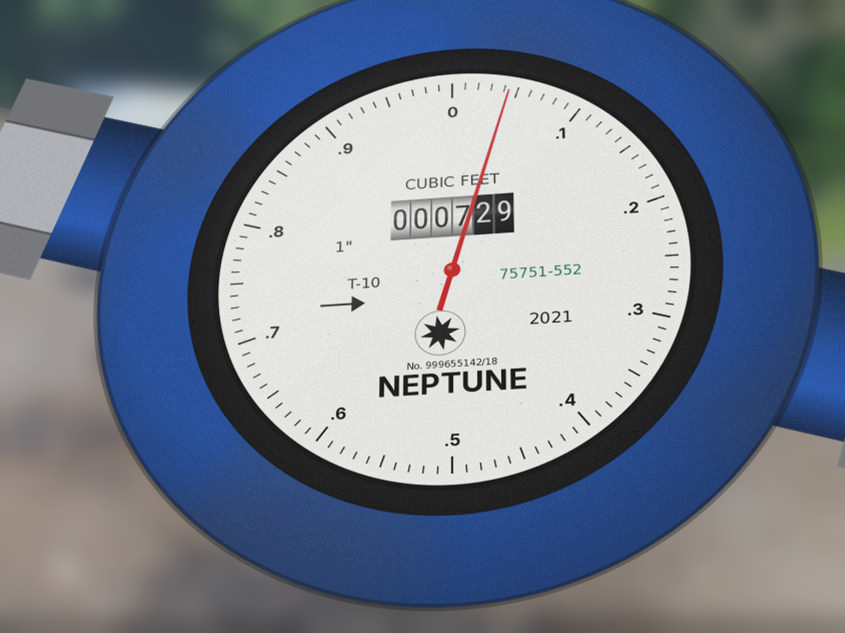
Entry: 729.04,ft³
